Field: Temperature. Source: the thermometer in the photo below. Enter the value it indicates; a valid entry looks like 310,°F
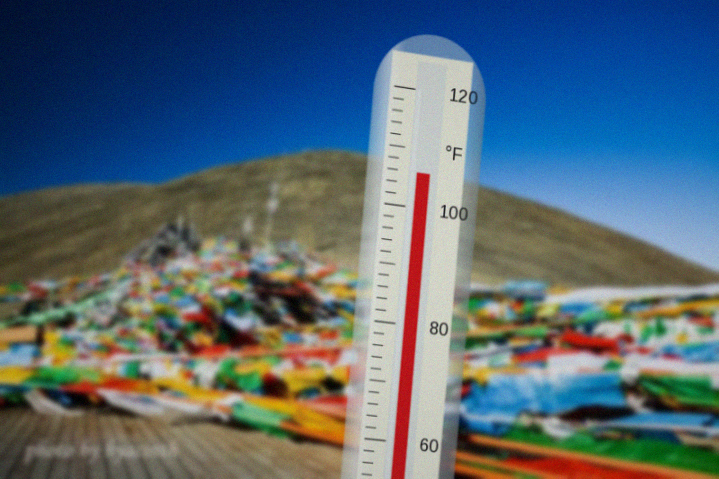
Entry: 106,°F
